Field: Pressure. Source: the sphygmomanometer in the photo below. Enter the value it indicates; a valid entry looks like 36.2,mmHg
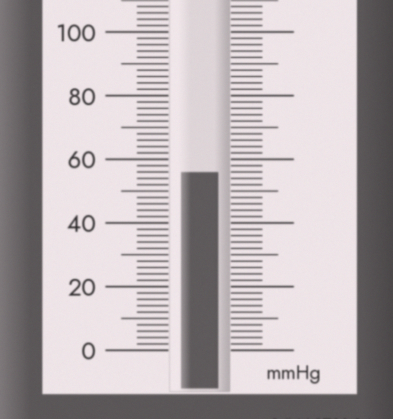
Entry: 56,mmHg
